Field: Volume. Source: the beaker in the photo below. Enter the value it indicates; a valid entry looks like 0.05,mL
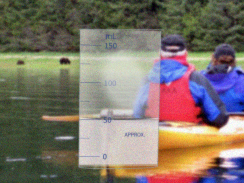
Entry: 50,mL
